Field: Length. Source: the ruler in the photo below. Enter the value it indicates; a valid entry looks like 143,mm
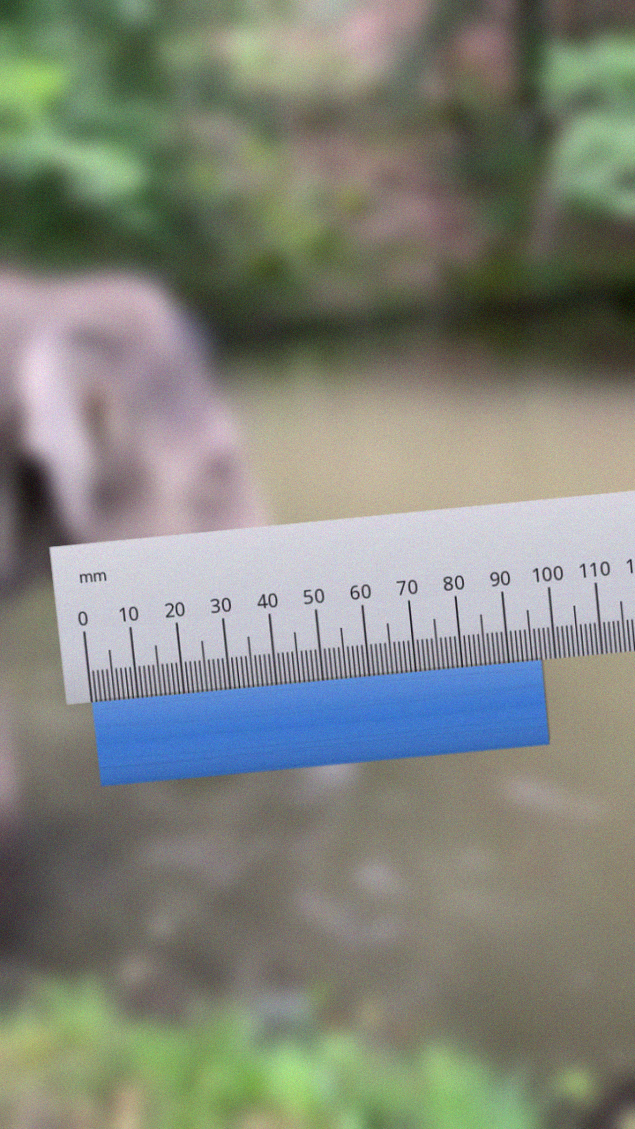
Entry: 97,mm
